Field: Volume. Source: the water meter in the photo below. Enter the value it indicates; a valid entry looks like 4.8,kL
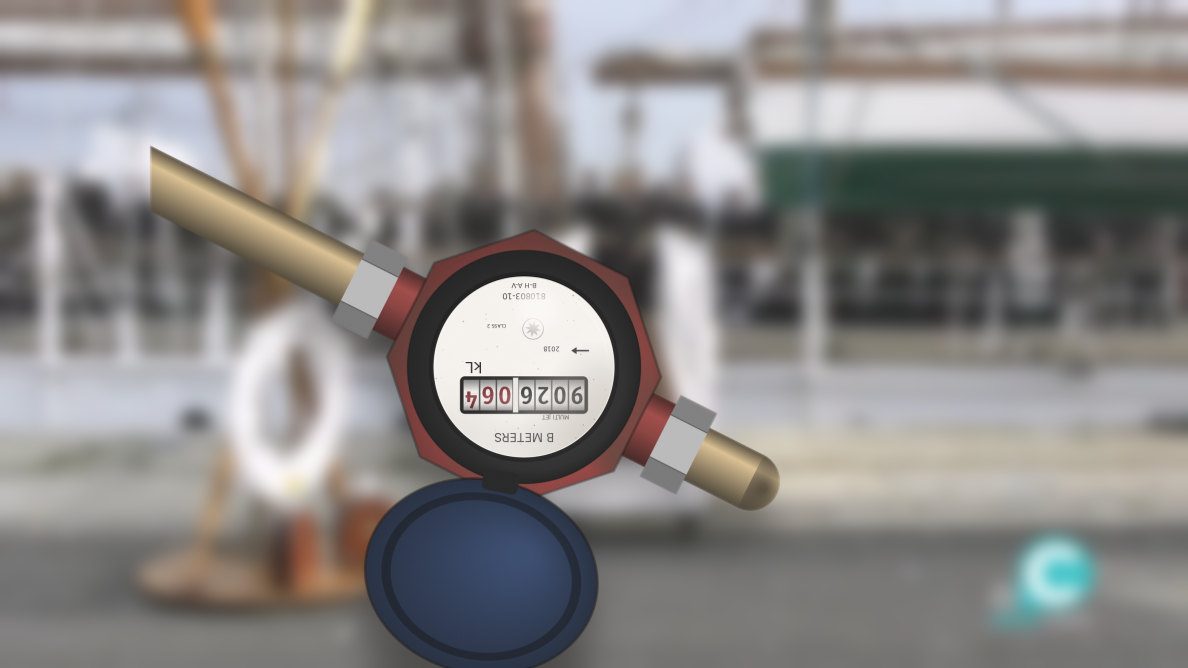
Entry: 9026.064,kL
